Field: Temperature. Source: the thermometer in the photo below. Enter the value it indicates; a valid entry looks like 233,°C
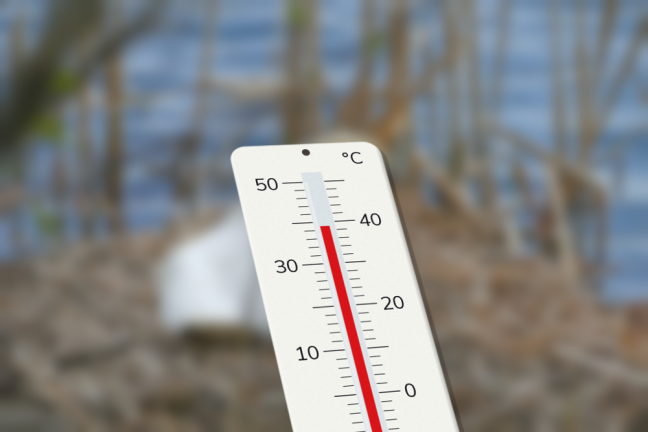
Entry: 39,°C
